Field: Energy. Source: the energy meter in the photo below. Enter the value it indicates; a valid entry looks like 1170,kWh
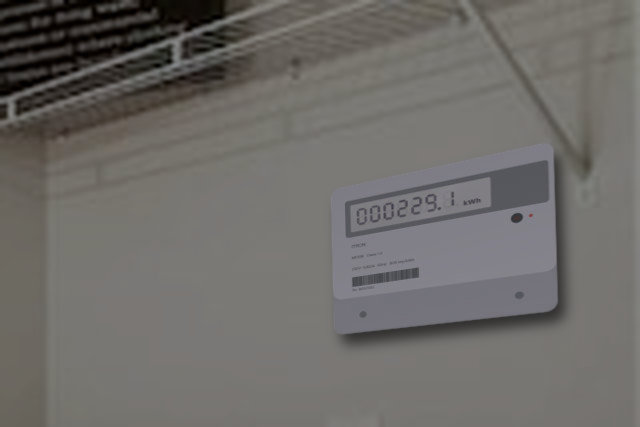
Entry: 229.1,kWh
